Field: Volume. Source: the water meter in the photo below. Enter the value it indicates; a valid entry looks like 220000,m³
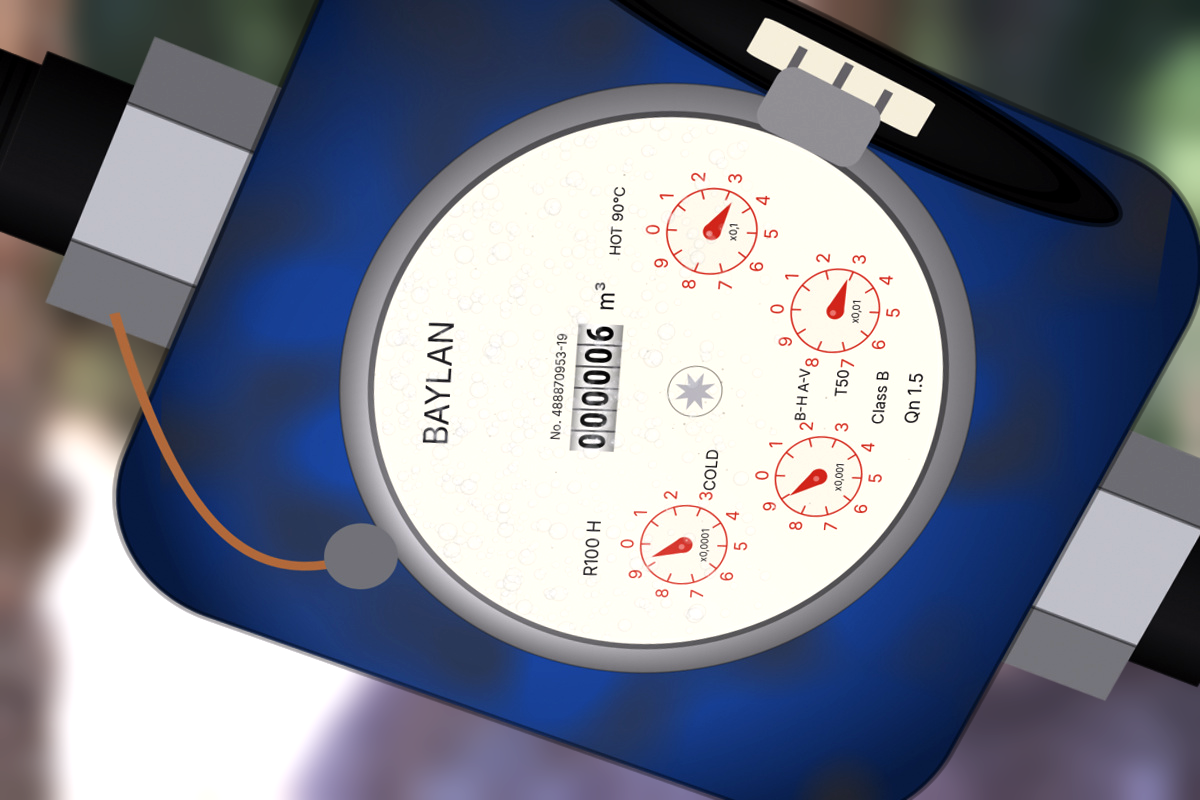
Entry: 6.3289,m³
